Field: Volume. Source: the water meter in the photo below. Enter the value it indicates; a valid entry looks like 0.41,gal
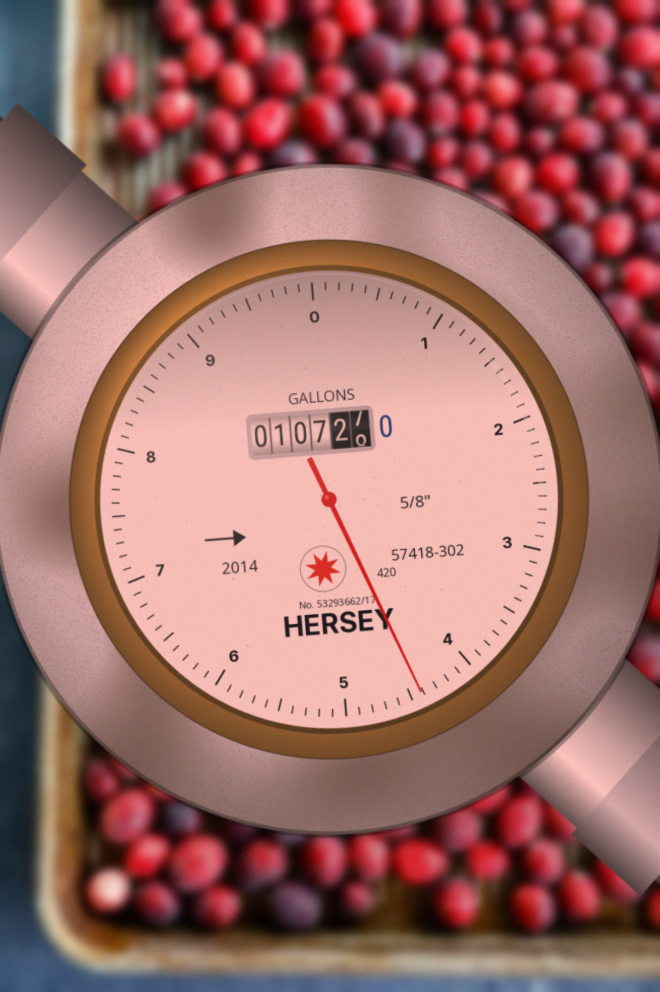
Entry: 107274.4,gal
